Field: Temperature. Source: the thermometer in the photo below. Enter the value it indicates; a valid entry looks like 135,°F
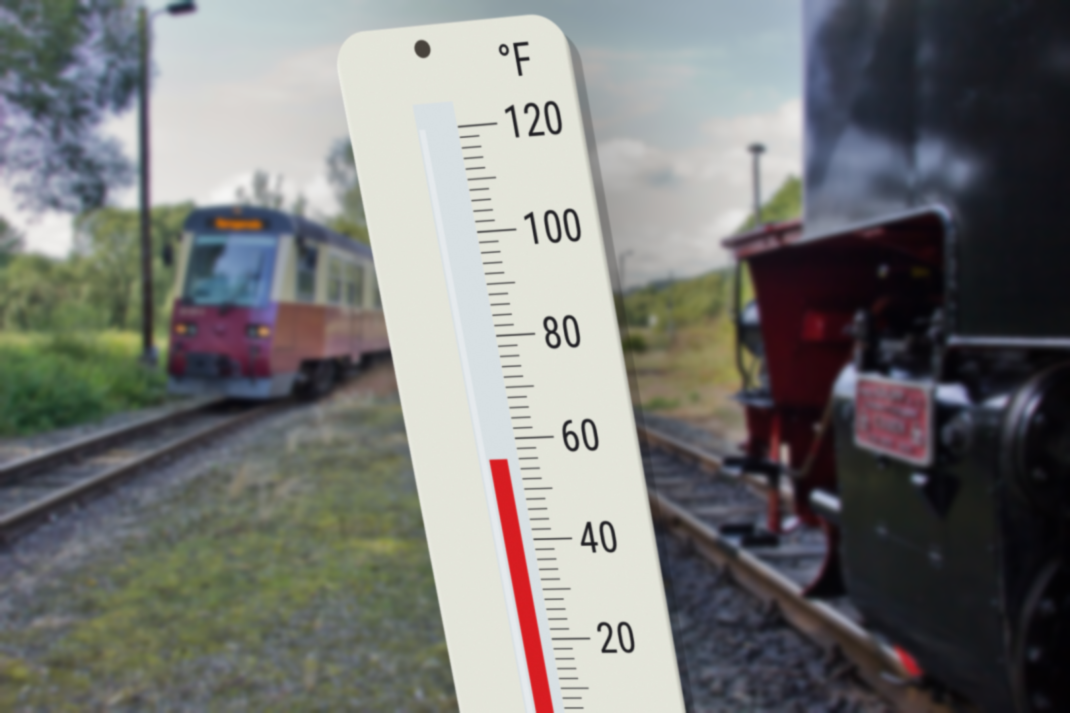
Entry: 56,°F
